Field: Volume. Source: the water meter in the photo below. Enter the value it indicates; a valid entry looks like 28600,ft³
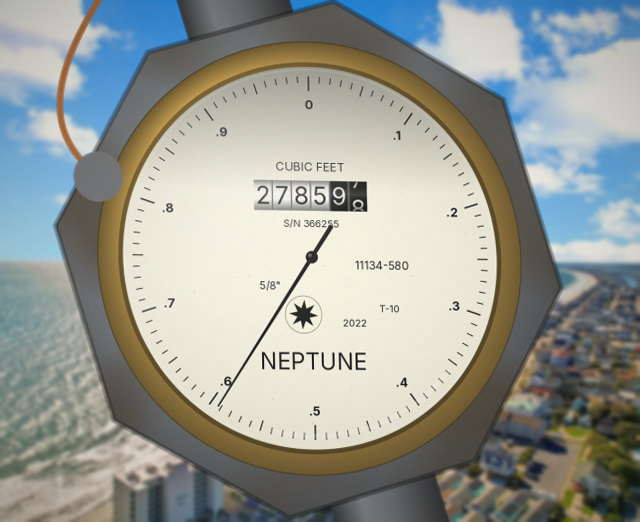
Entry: 278597.59,ft³
